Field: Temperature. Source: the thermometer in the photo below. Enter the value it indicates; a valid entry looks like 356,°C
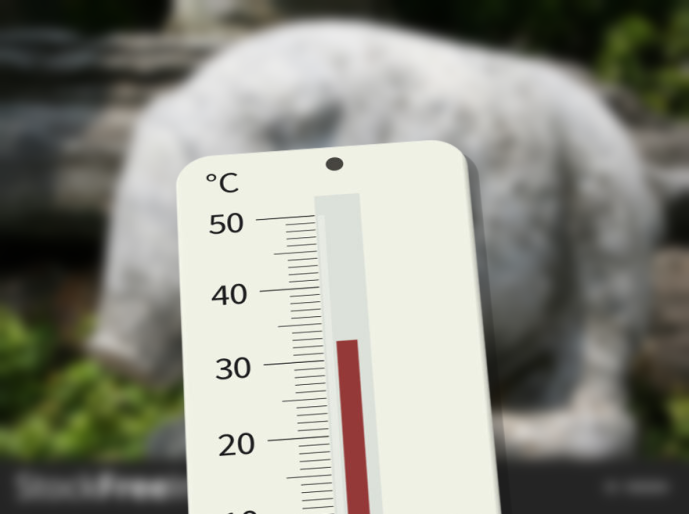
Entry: 32.5,°C
